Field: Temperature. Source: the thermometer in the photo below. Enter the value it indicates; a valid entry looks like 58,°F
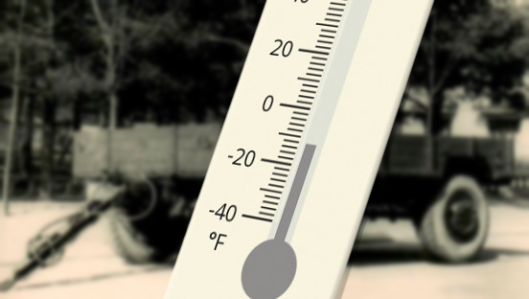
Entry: -12,°F
